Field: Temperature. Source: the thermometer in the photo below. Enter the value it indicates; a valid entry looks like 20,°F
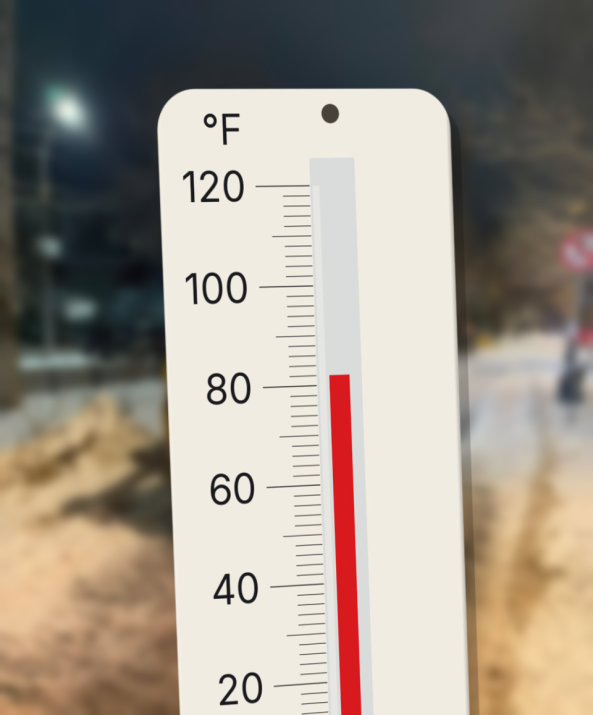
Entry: 82,°F
